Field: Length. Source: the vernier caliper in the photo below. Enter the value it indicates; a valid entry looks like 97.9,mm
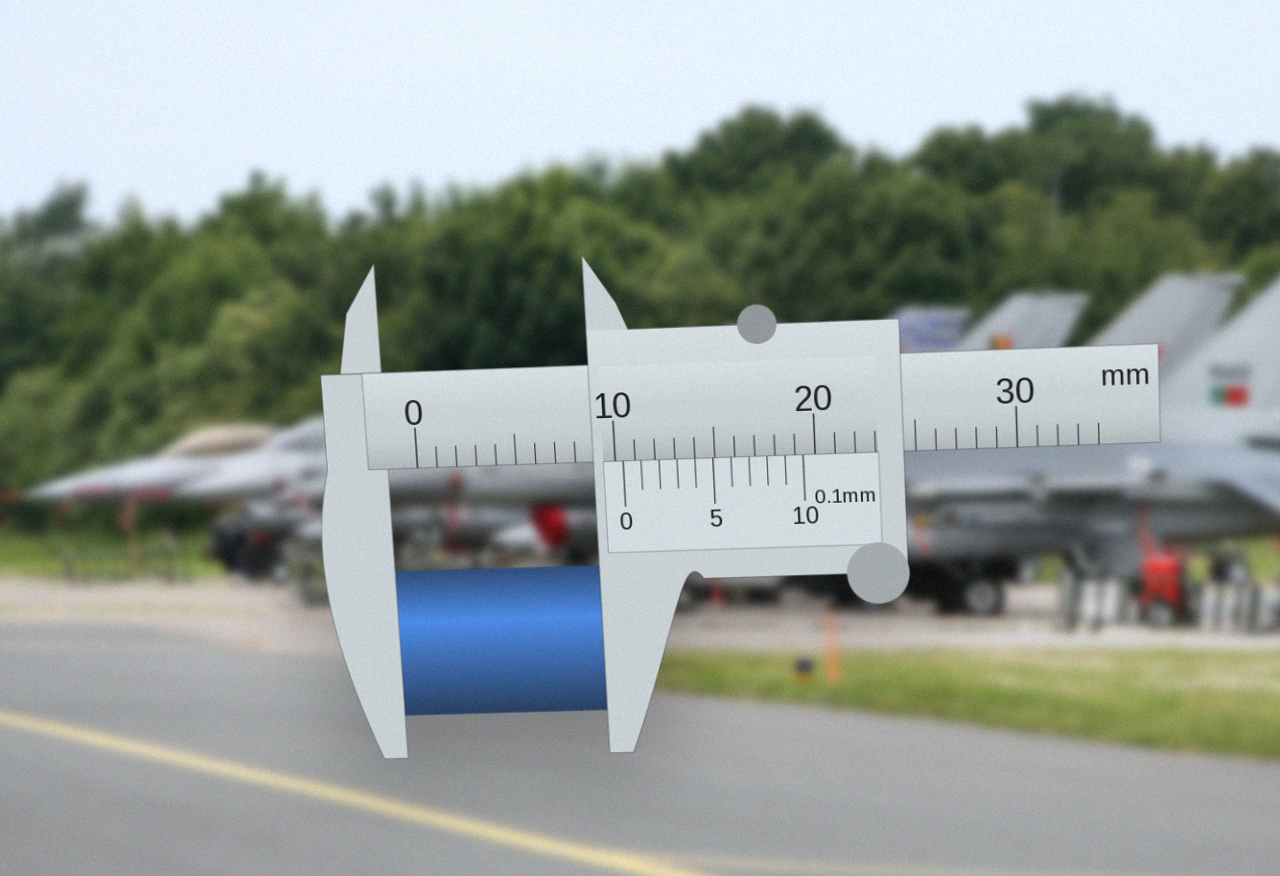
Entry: 10.4,mm
